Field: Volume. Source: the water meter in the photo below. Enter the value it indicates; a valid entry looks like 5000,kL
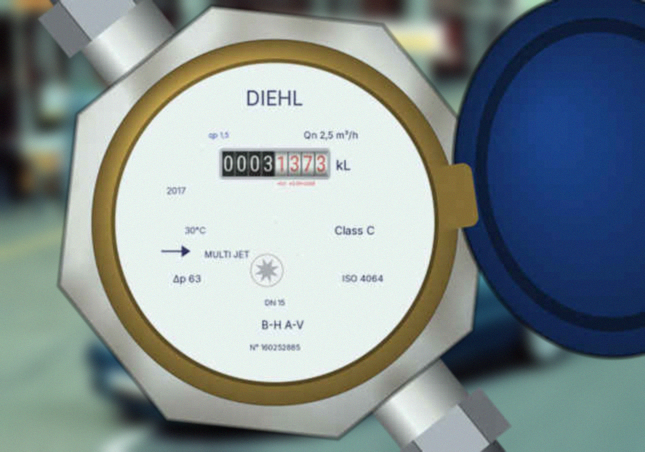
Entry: 3.1373,kL
